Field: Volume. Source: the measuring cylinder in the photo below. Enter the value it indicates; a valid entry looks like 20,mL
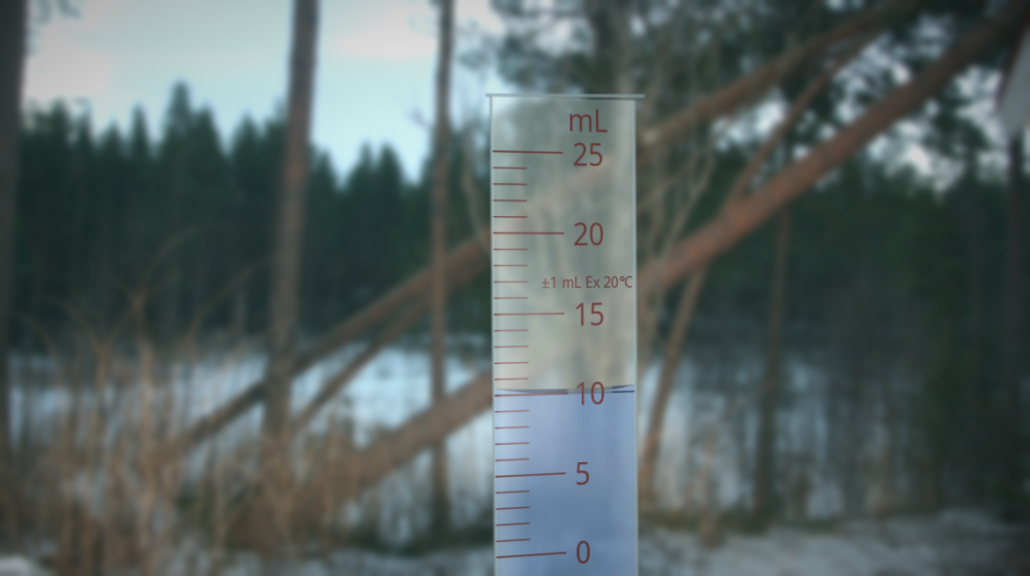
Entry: 10,mL
